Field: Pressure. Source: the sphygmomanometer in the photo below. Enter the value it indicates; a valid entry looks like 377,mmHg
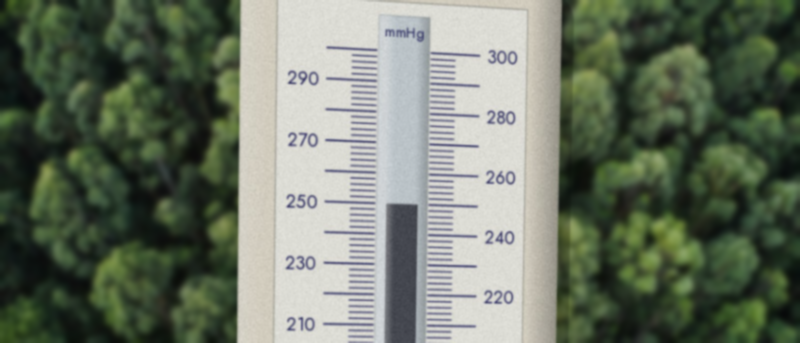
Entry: 250,mmHg
